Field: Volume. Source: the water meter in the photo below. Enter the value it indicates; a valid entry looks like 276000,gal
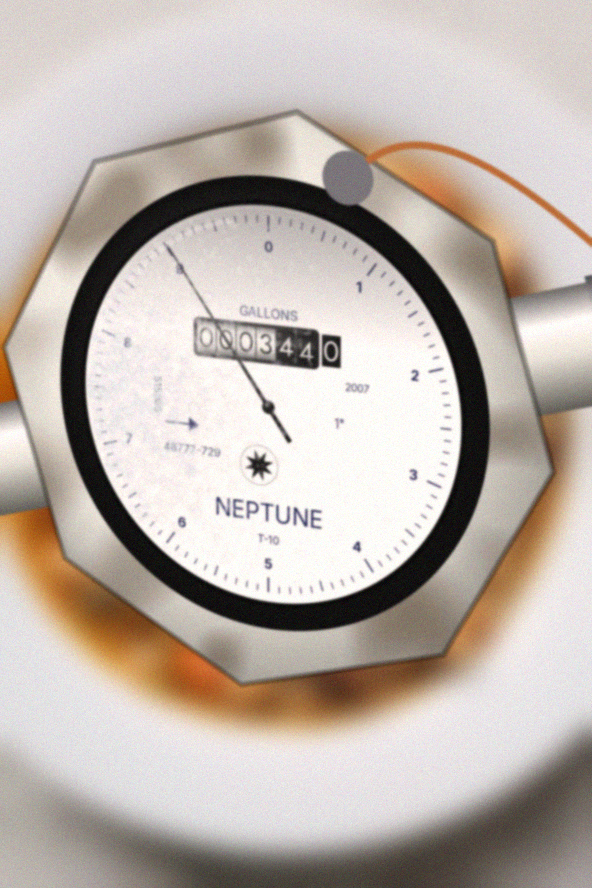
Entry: 3439.0,gal
